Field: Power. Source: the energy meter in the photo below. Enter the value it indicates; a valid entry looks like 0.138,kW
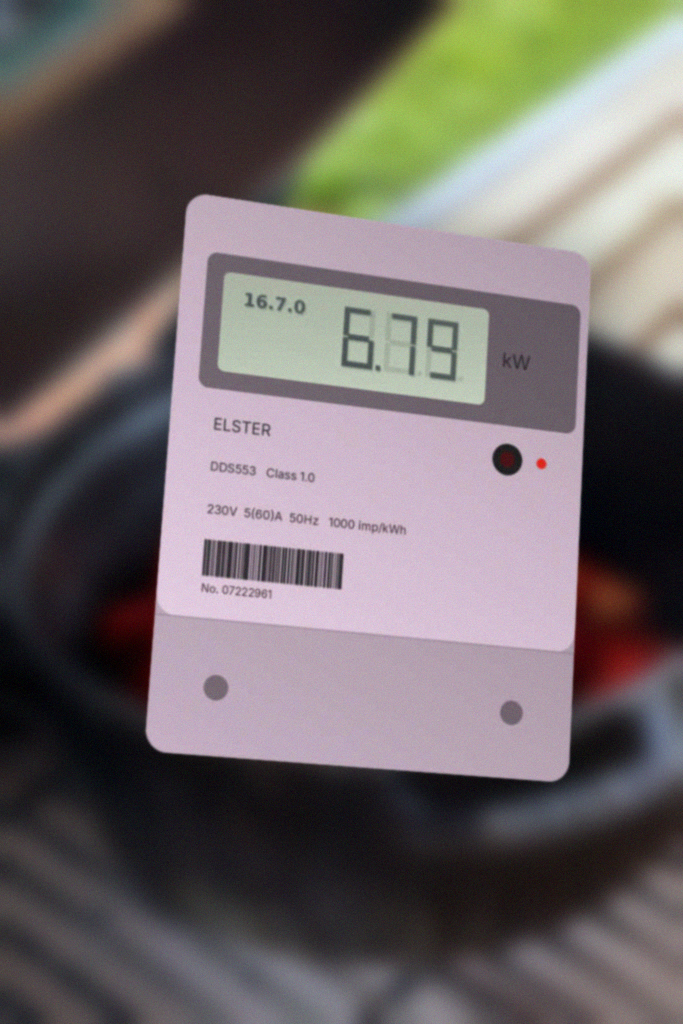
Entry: 6.79,kW
